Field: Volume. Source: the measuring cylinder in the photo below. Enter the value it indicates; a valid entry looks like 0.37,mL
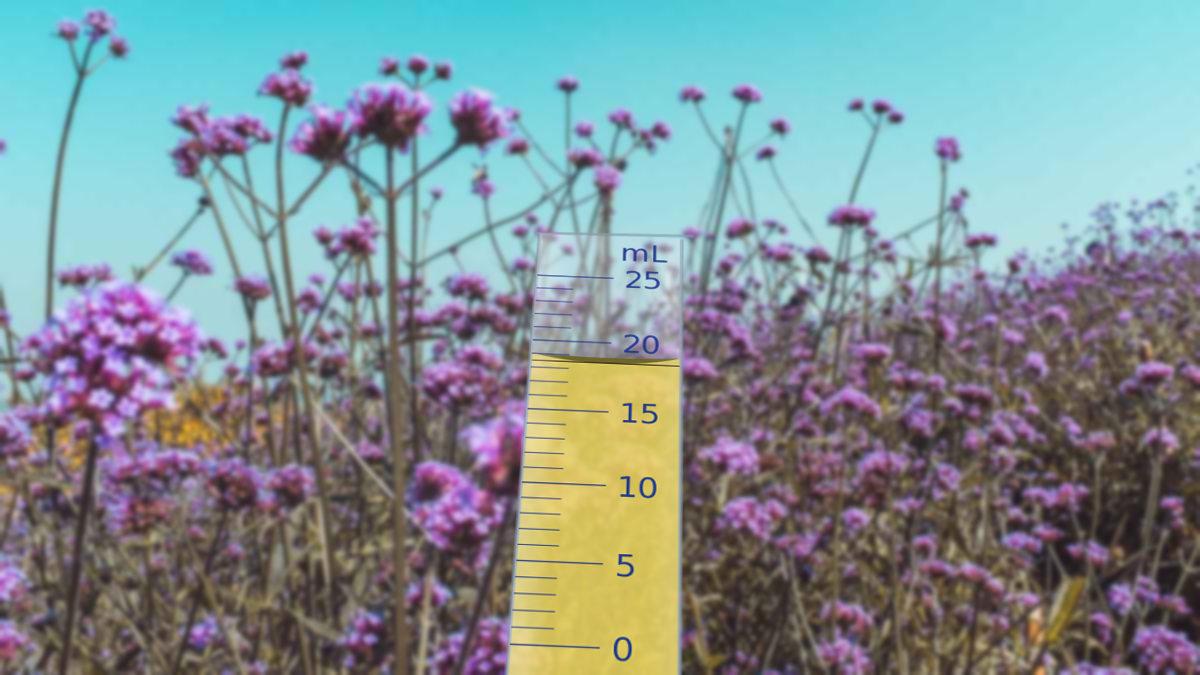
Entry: 18.5,mL
